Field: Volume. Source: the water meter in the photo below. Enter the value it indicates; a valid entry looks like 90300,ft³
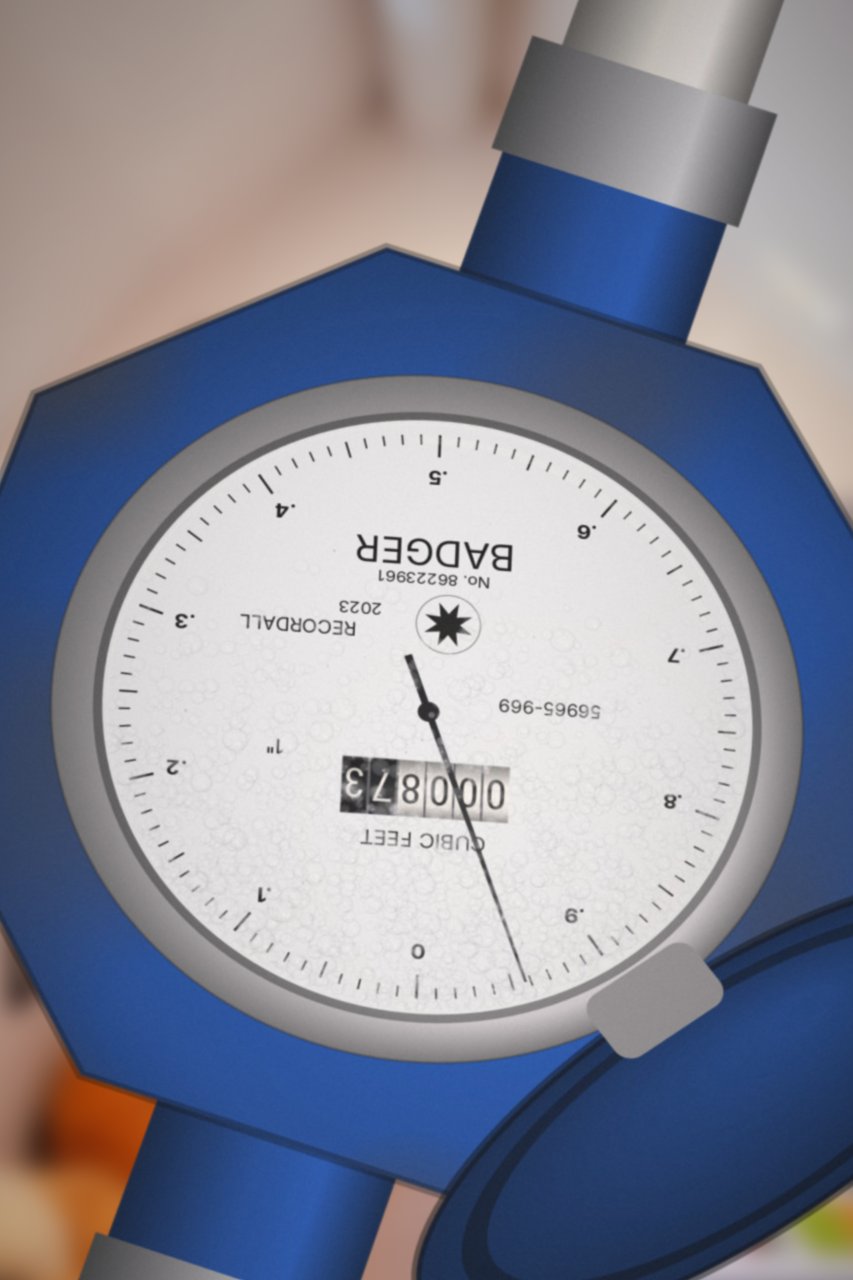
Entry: 872.94,ft³
